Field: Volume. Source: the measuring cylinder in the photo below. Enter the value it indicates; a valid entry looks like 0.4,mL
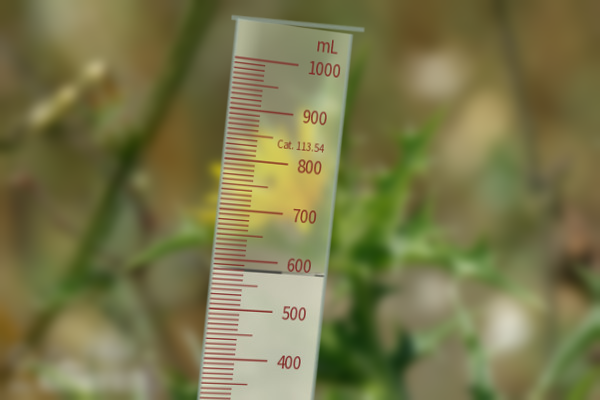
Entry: 580,mL
